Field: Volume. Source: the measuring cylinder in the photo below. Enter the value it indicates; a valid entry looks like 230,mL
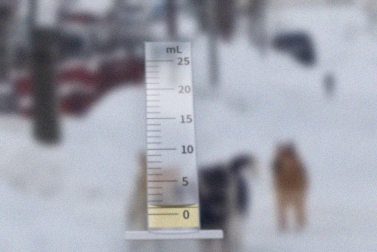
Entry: 1,mL
